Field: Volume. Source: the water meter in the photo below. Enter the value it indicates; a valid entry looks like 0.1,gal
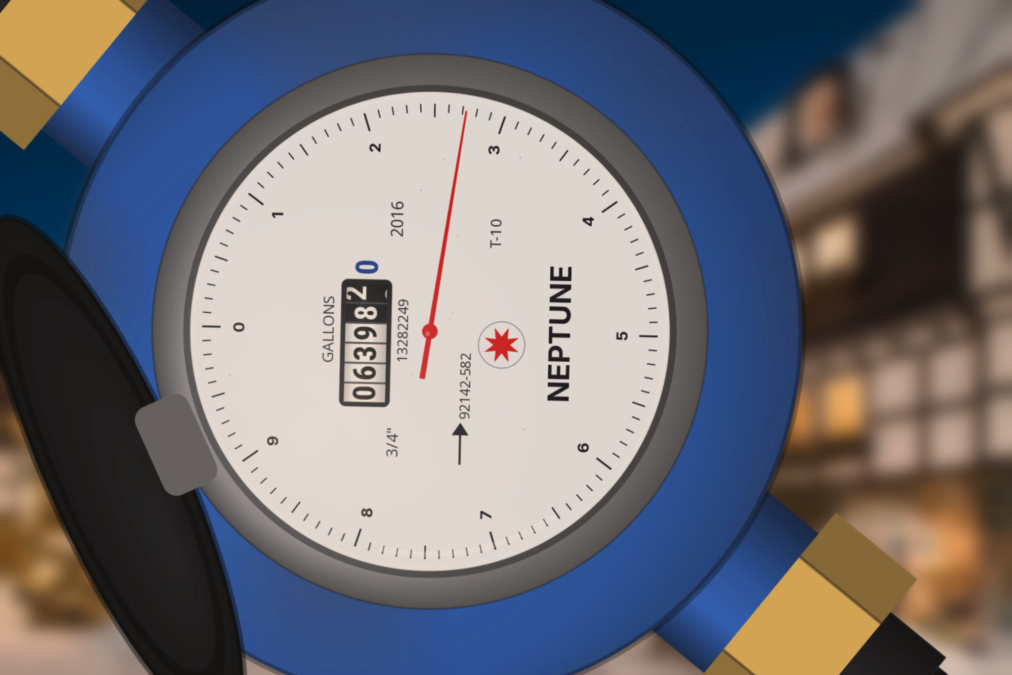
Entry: 639822.7,gal
